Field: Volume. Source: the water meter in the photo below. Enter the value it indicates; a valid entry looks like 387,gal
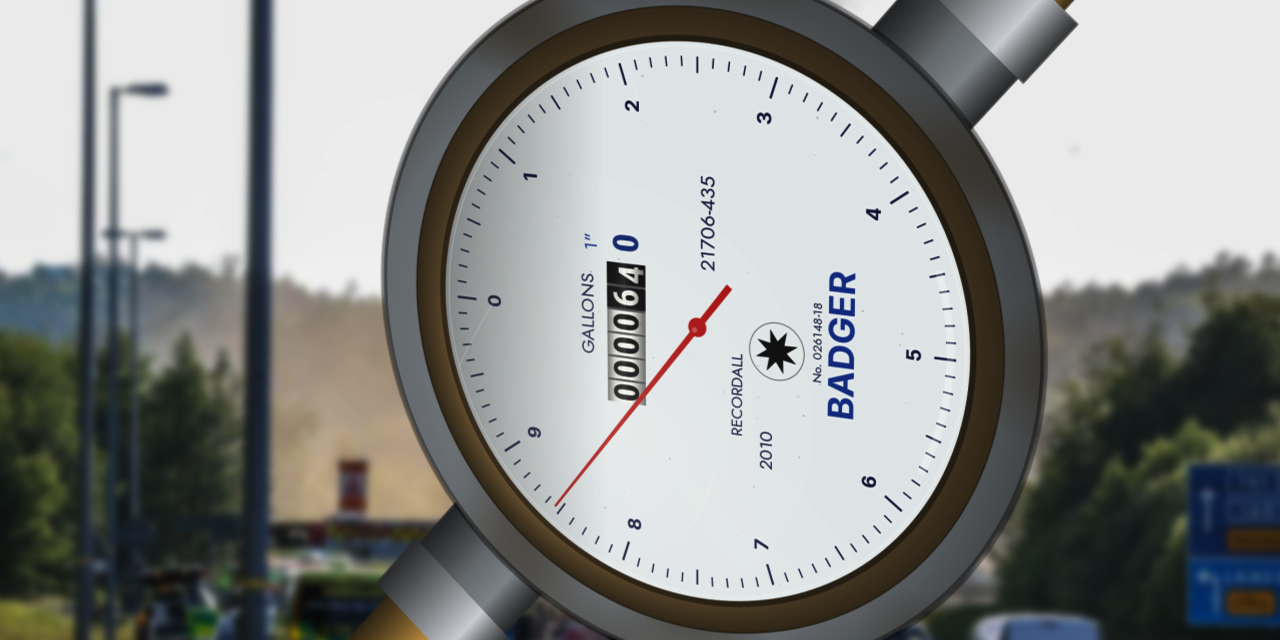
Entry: 638.5,gal
